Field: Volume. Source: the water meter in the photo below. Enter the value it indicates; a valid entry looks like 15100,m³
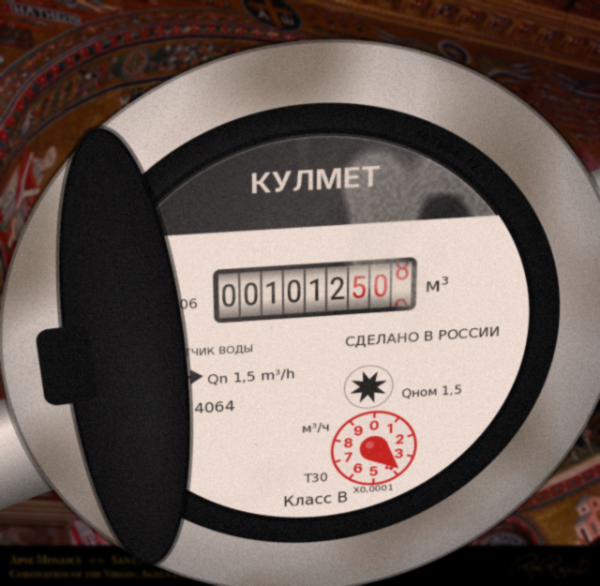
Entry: 1012.5083,m³
